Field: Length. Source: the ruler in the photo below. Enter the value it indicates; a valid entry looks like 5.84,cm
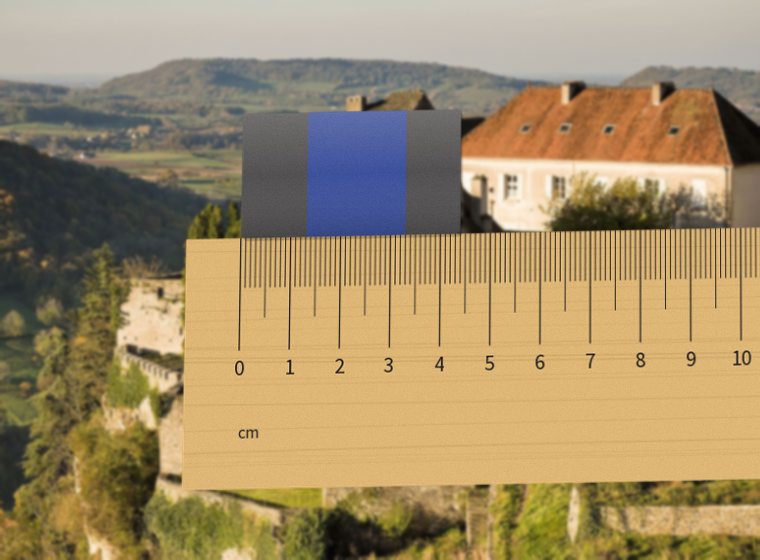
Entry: 4.4,cm
